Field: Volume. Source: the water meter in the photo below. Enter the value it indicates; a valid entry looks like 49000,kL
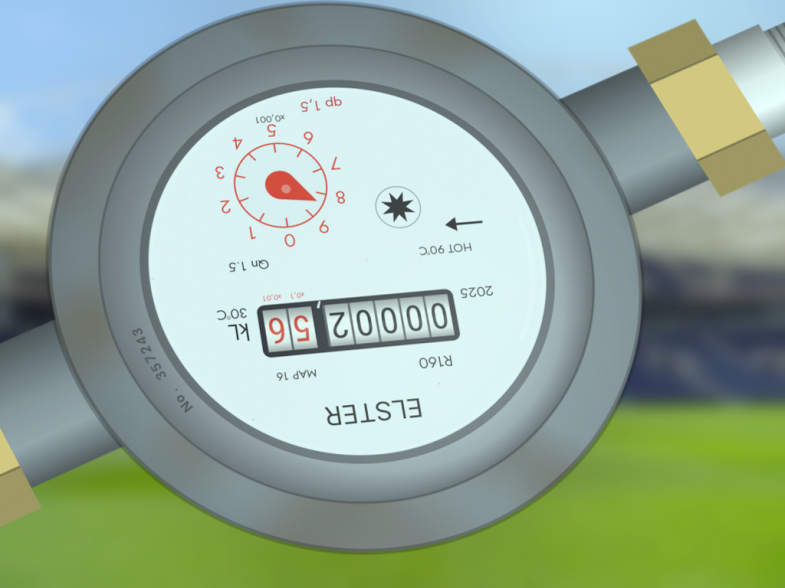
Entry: 2.568,kL
